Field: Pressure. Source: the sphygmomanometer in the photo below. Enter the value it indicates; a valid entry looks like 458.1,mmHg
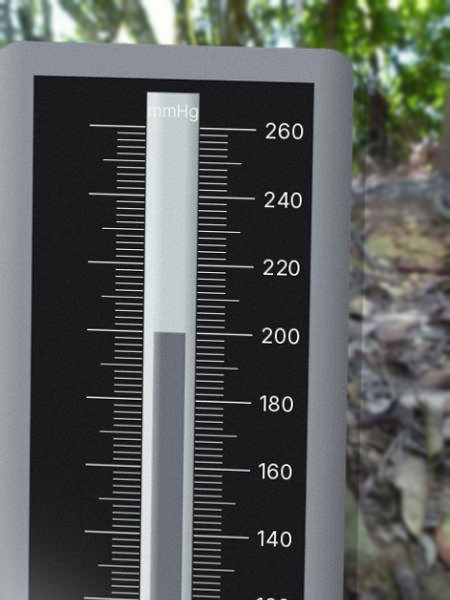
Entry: 200,mmHg
